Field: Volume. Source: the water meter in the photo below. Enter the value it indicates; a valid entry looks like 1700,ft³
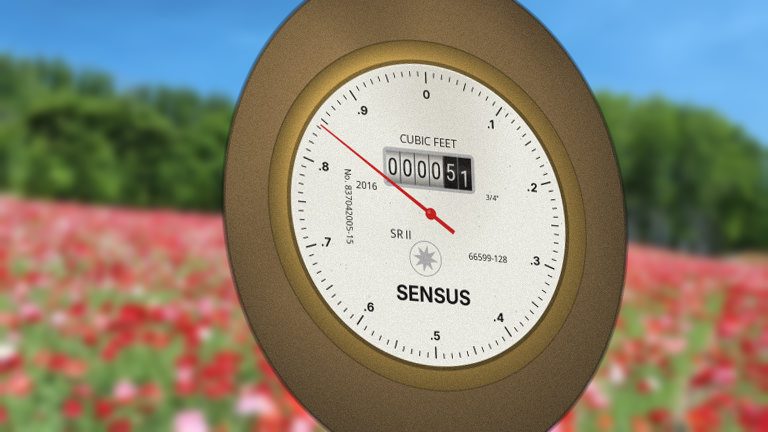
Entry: 50.84,ft³
